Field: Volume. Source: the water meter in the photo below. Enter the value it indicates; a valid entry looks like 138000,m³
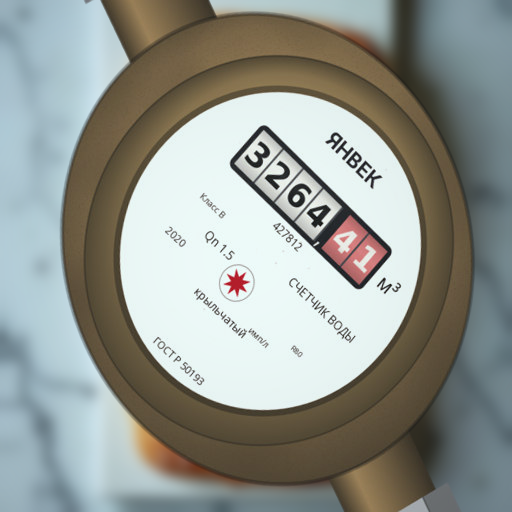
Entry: 3264.41,m³
